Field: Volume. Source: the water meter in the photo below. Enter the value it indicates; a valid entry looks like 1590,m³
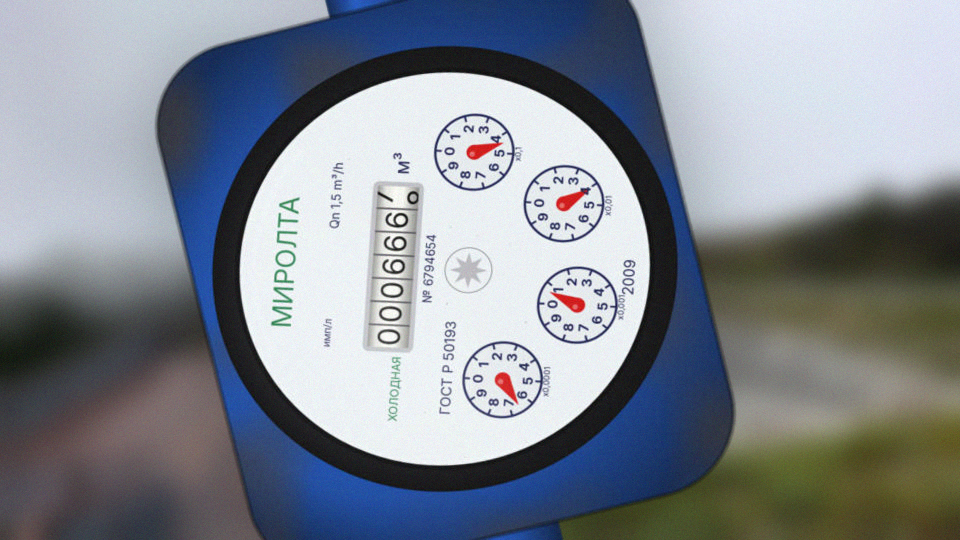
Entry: 6667.4406,m³
